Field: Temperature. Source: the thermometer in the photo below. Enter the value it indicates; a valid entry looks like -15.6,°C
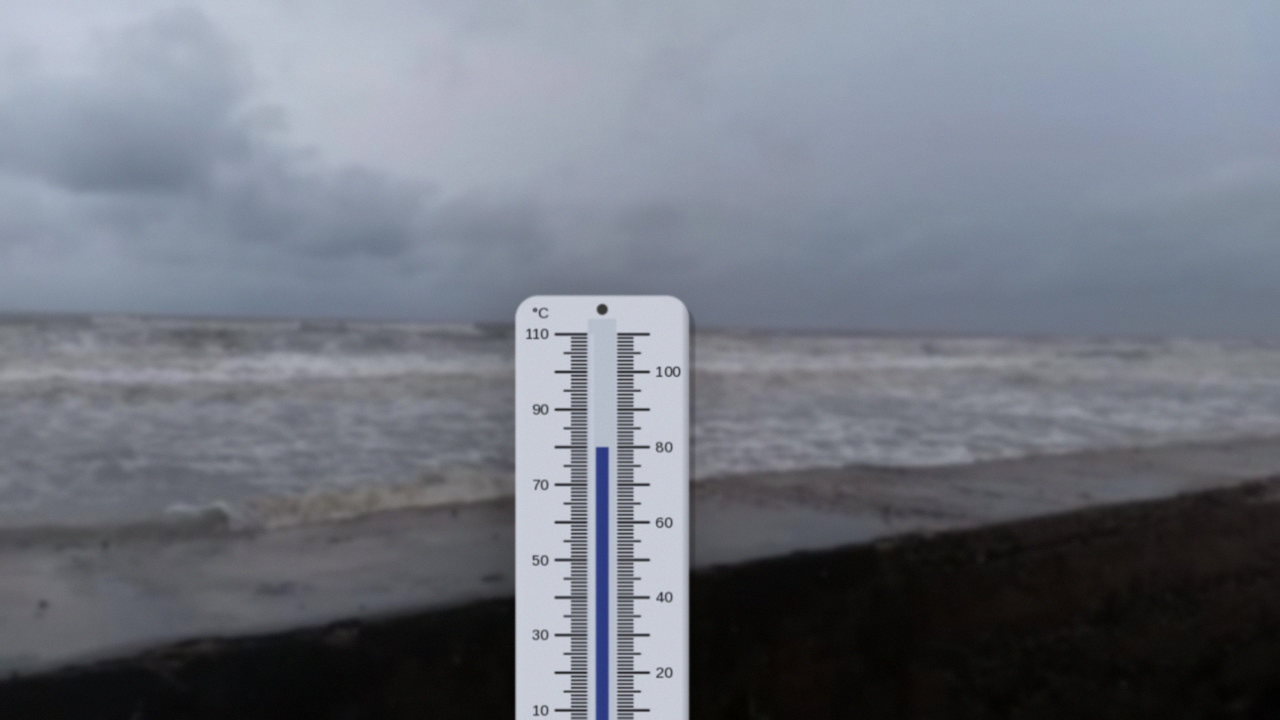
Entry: 80,°C
